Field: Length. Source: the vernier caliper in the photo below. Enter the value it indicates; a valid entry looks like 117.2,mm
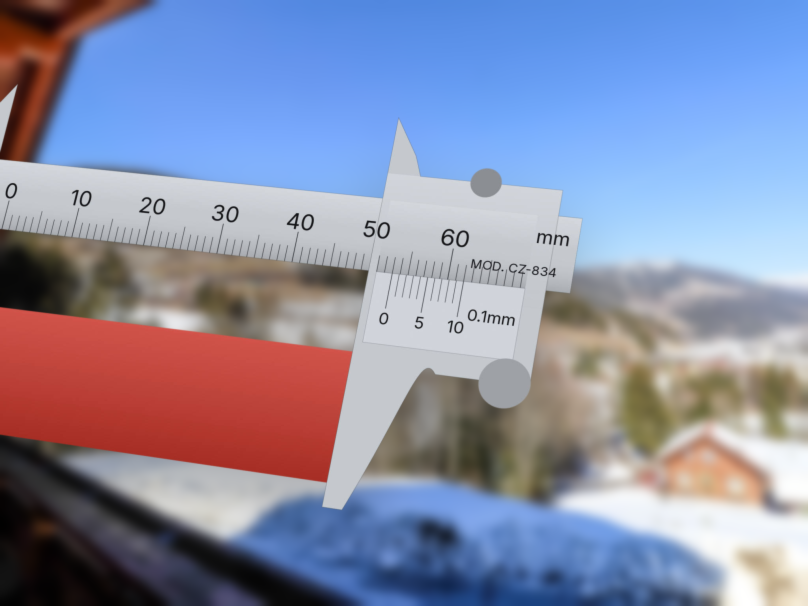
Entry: 53.0,mm
